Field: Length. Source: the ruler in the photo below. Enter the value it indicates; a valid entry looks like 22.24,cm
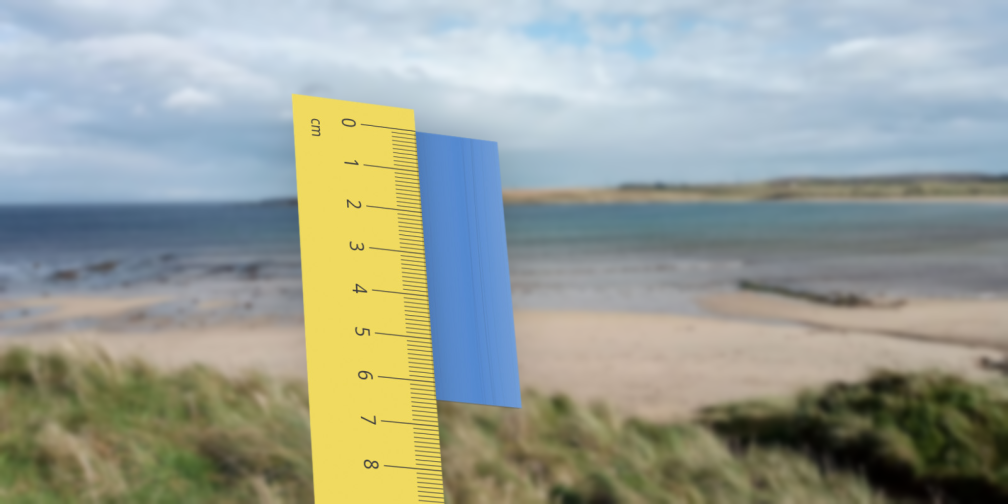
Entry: 6.4,cm
